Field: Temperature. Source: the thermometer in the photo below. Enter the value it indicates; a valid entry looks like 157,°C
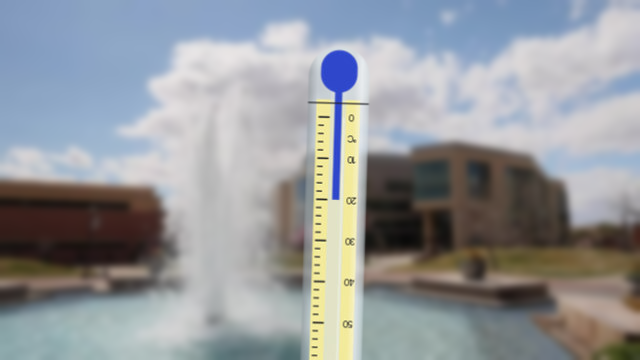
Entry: 20,°C
